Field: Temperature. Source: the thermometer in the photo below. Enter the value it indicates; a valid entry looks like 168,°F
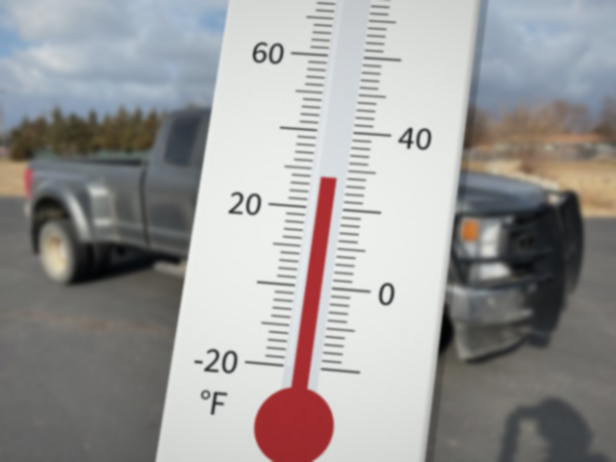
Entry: 28,°F
